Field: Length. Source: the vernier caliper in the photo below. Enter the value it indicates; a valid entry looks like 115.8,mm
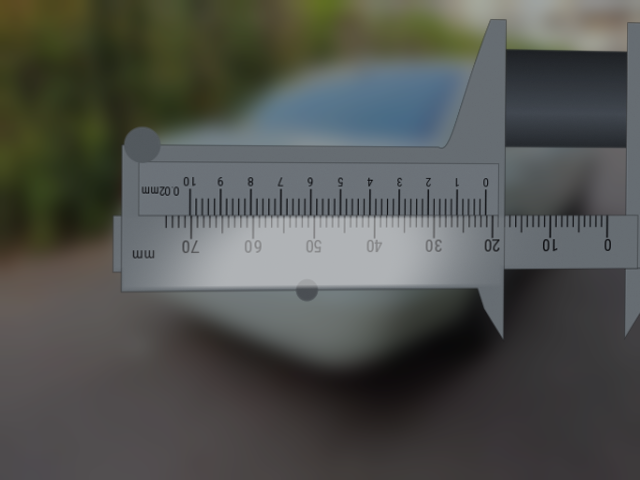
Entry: 21.2,mm
